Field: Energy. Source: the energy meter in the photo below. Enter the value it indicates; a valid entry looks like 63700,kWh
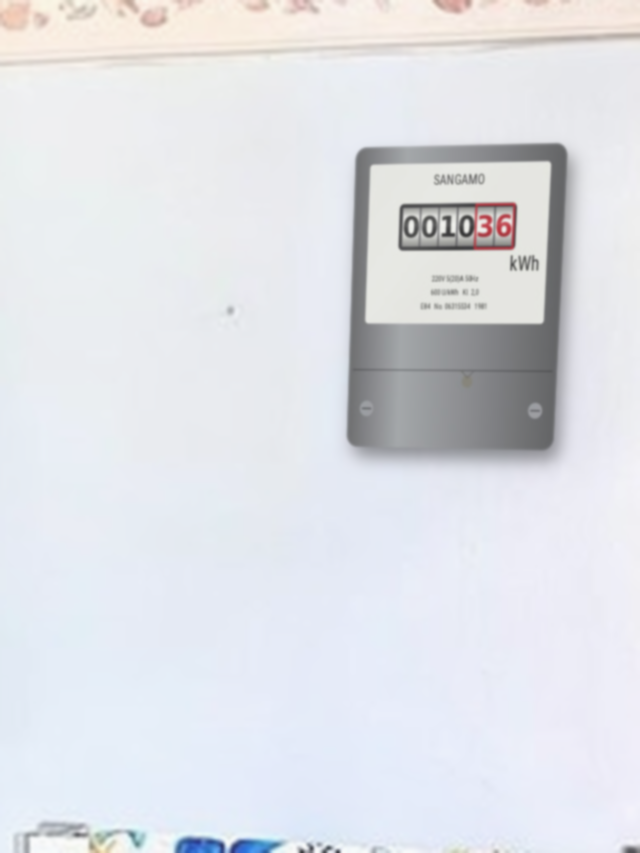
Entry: 10.36,kWh
